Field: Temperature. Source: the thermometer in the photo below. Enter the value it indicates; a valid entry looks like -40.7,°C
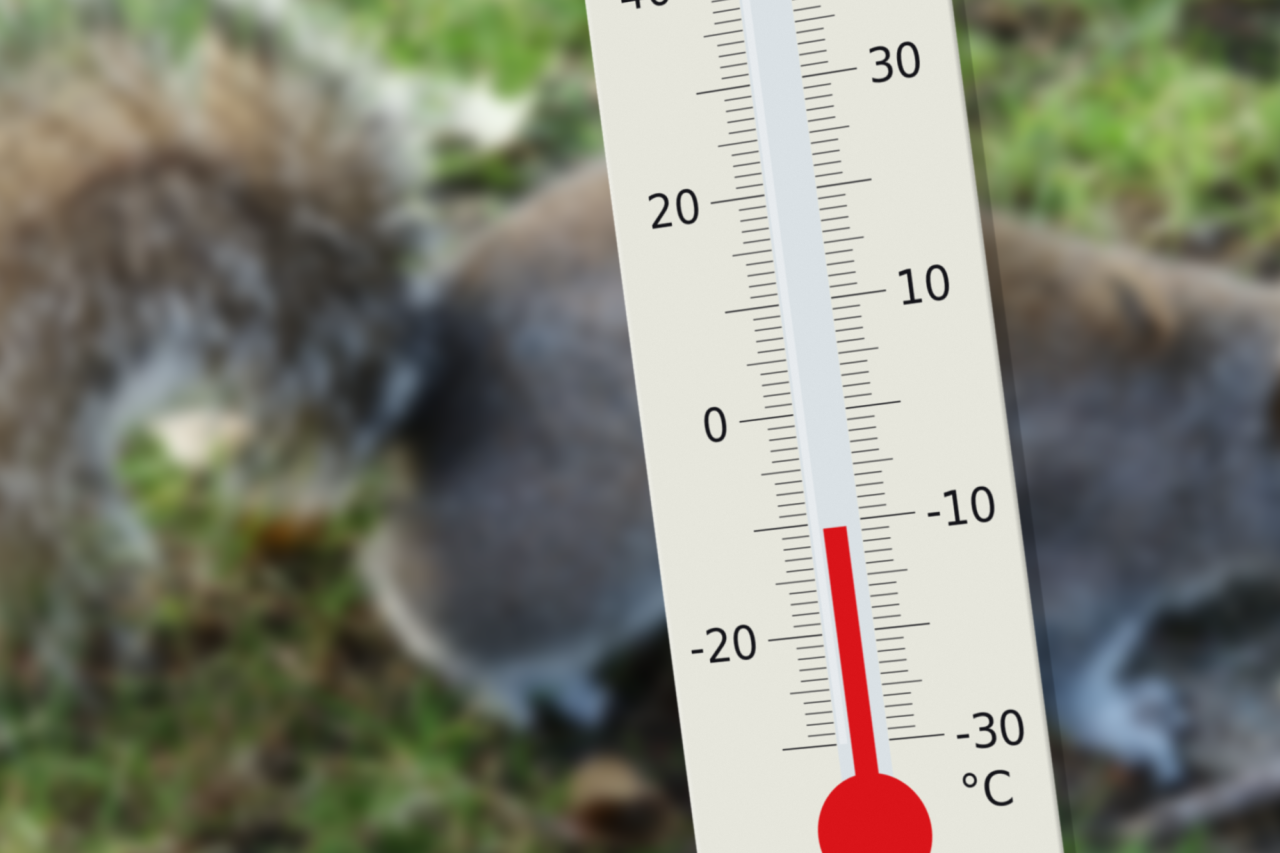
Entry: -10.5,°C
